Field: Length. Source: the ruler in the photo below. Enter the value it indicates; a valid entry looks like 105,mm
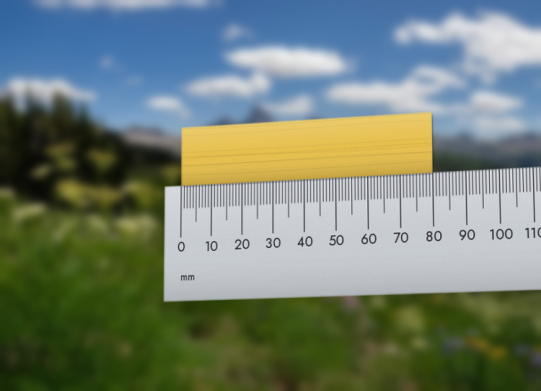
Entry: 80,mm
